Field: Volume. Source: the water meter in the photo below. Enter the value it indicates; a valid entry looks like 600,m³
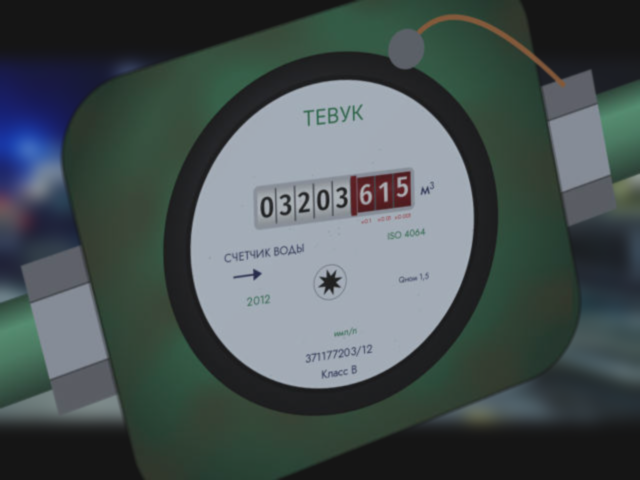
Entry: 3203.615,m³
